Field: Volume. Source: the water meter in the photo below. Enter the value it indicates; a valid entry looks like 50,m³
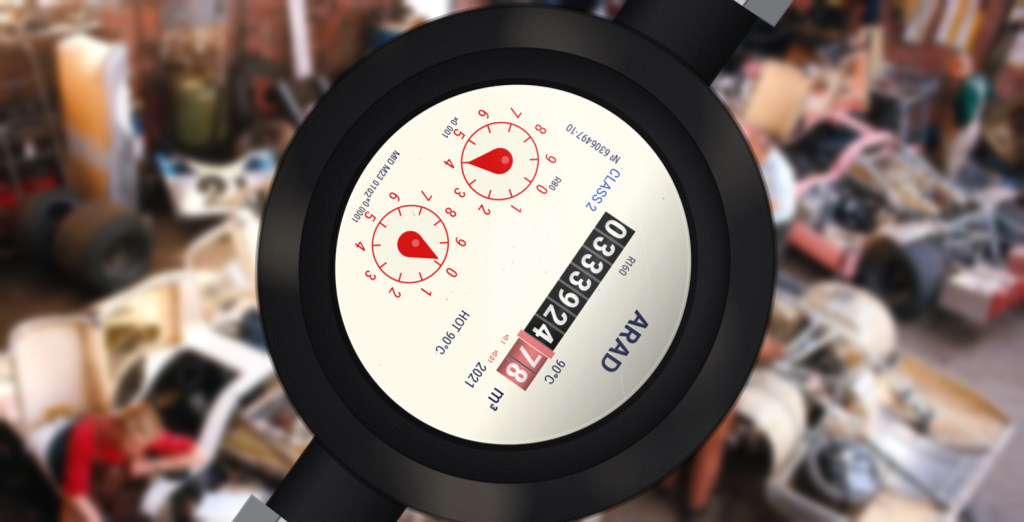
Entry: 333924.7839,m³
